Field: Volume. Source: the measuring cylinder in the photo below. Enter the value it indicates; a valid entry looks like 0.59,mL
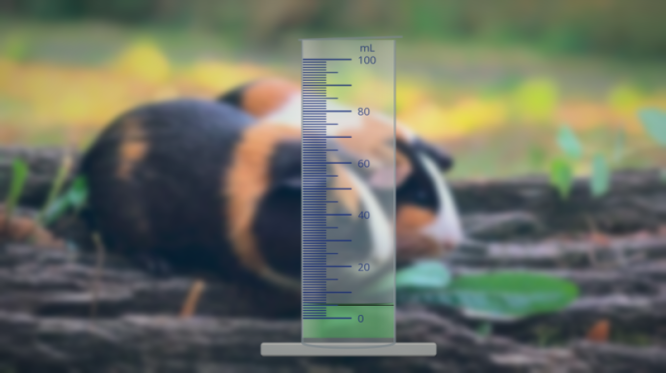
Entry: 5,mL
